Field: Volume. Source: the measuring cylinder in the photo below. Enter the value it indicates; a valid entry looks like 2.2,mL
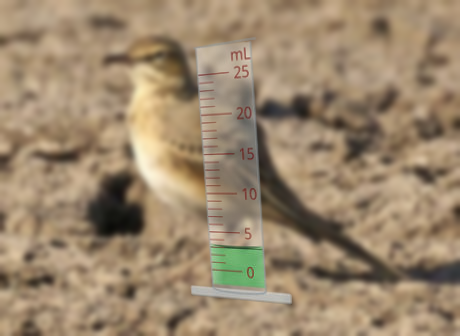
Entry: 3,mL
